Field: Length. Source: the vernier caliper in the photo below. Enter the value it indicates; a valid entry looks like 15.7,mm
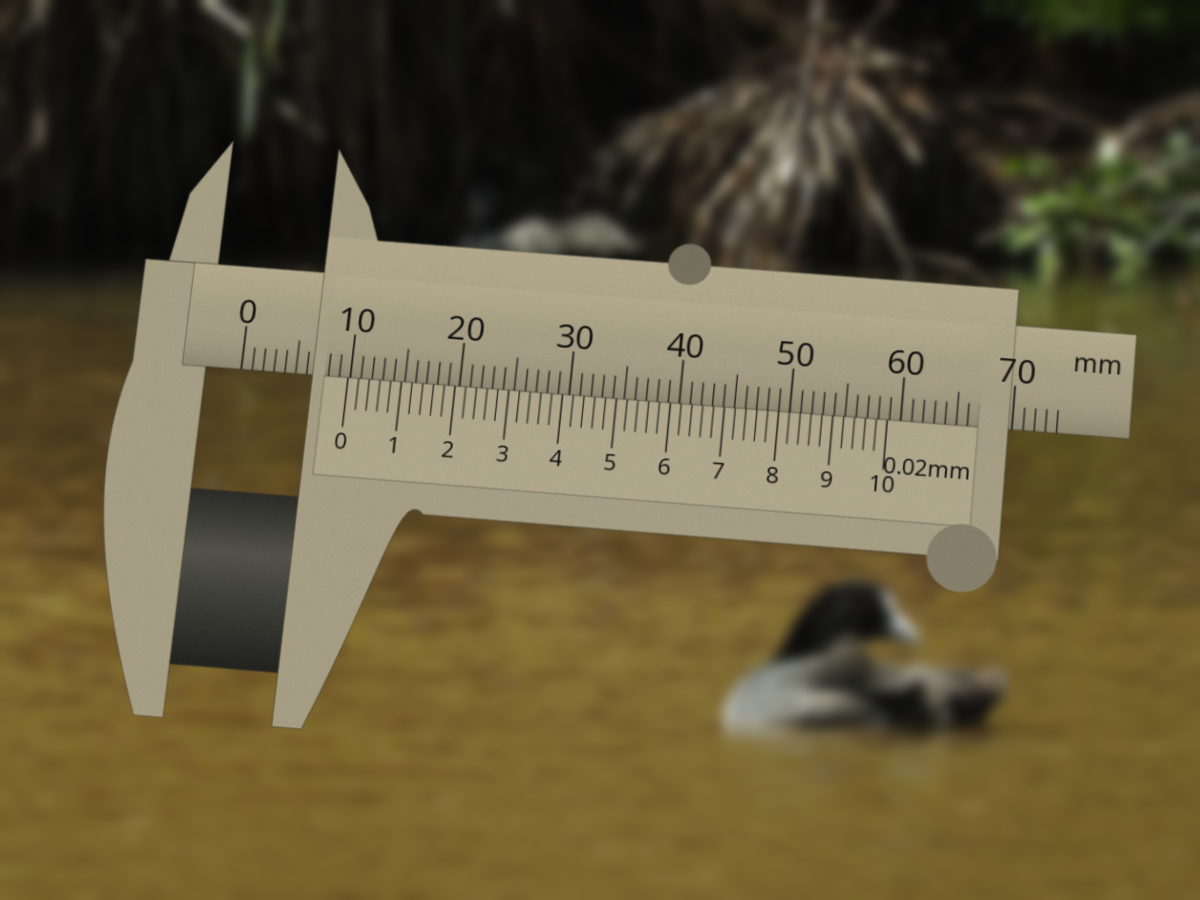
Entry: 9.8,mm
